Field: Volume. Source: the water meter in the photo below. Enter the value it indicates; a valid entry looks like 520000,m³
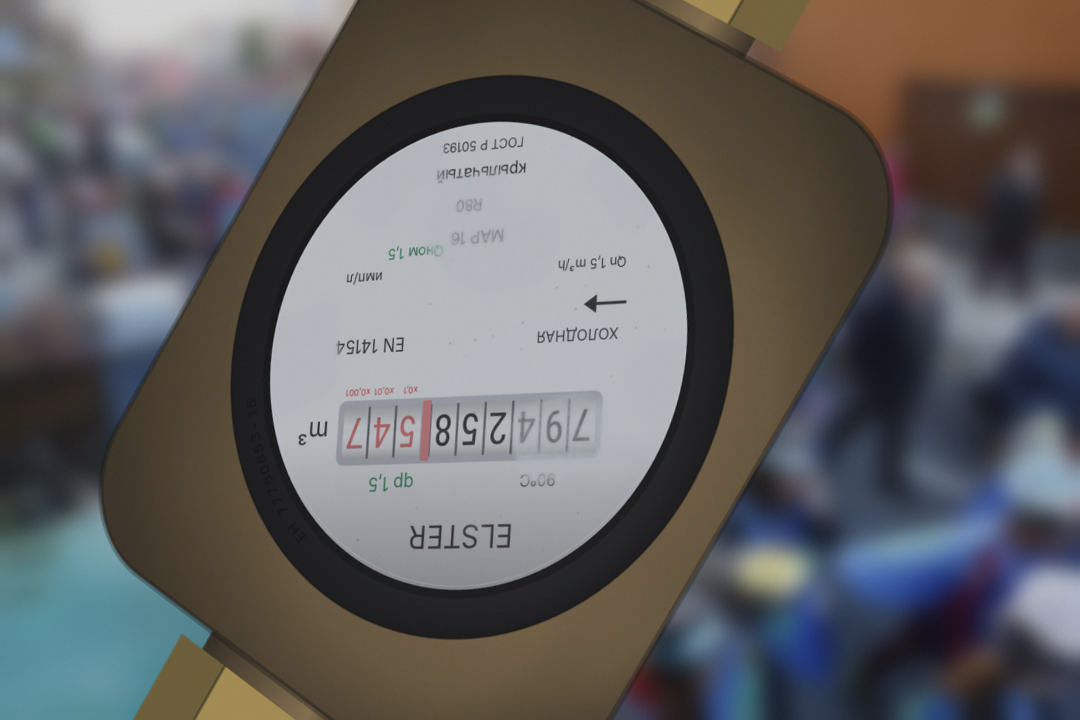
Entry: 794258.547,m³
